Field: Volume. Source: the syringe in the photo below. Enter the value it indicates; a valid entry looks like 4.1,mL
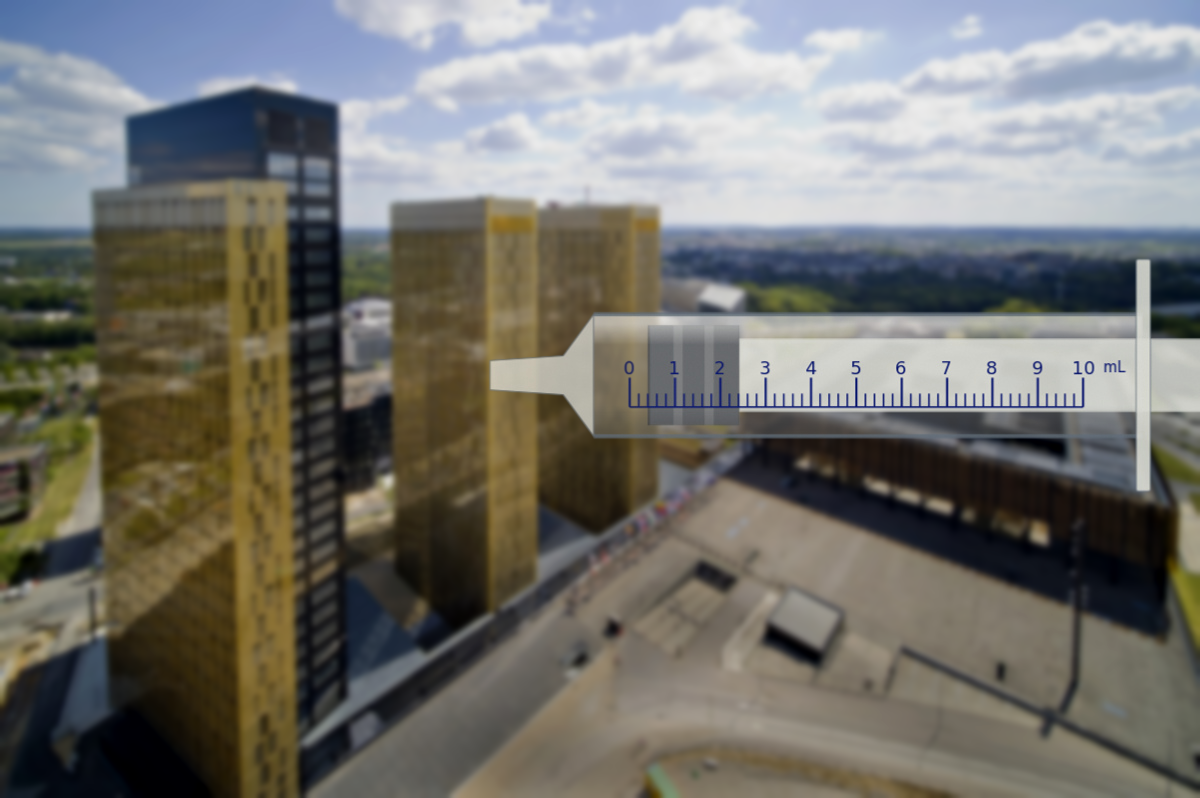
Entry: 0.4,mL
